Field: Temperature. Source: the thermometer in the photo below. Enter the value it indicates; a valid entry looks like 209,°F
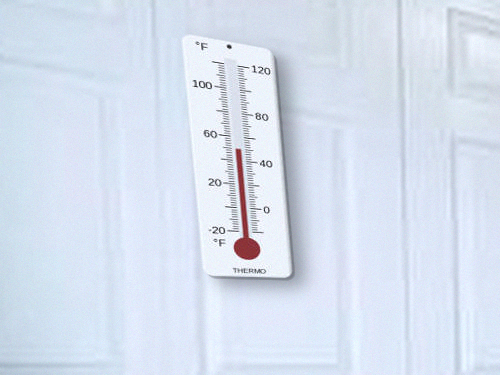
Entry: 50,°F
